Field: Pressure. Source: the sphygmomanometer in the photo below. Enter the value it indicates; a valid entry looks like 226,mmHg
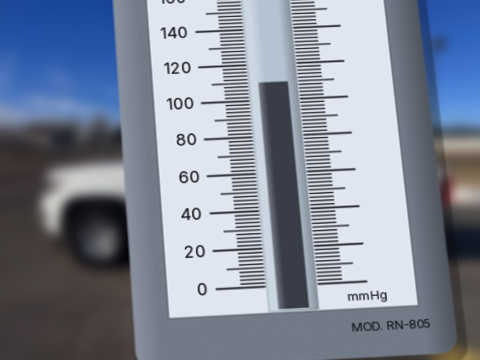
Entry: 110,mmHg
